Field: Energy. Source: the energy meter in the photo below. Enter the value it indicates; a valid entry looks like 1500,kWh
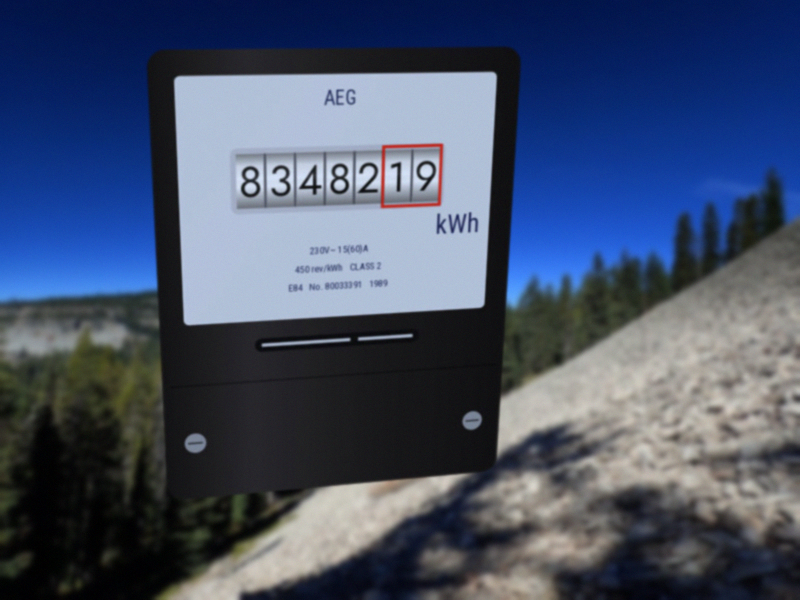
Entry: 83482.19,kWh
